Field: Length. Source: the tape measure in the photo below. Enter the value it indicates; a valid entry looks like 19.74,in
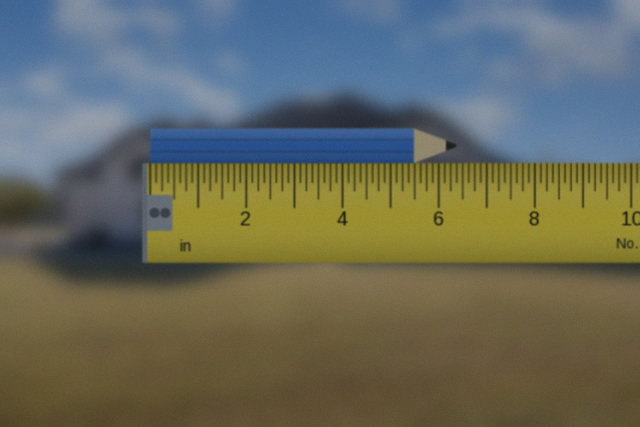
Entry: 6.375,in
